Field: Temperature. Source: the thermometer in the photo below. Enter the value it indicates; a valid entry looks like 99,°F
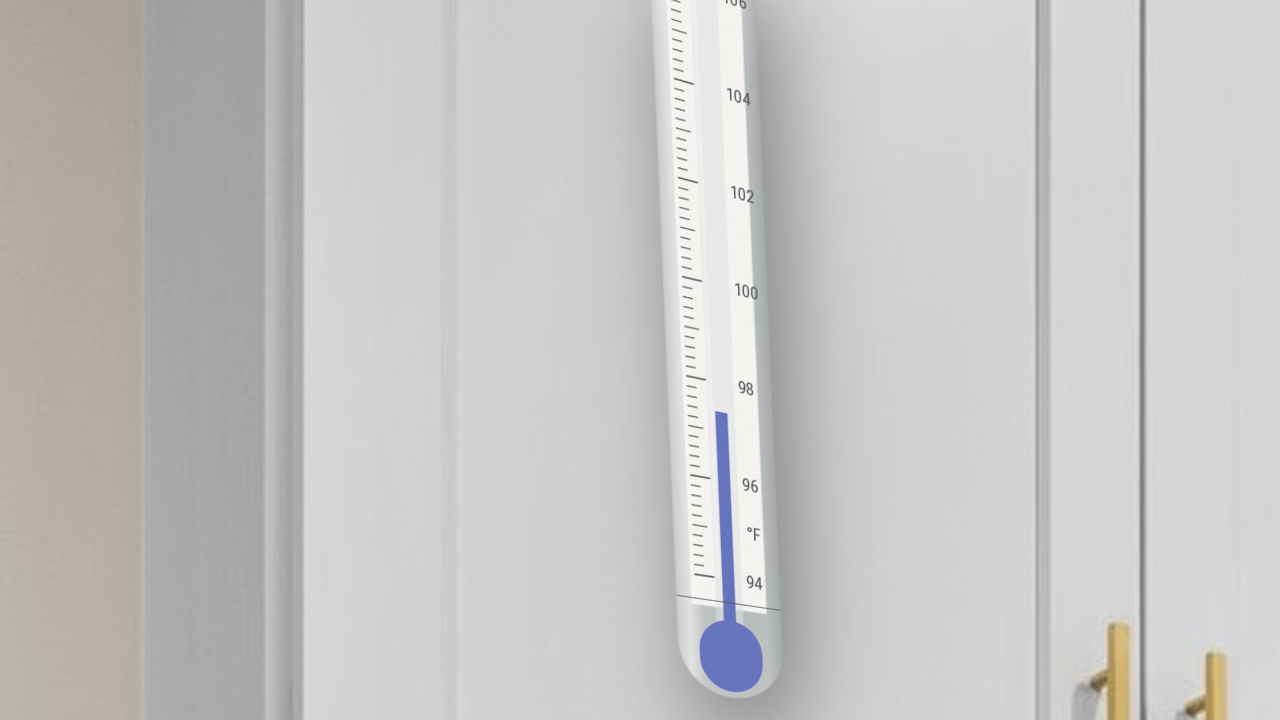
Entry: 97.4,°F
